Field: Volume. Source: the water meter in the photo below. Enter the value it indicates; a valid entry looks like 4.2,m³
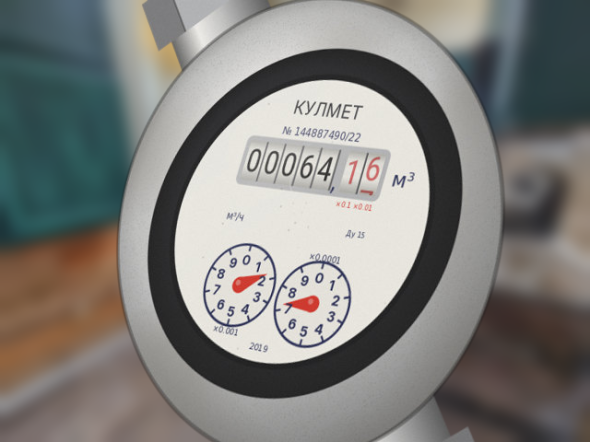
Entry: 64.1617,m³
